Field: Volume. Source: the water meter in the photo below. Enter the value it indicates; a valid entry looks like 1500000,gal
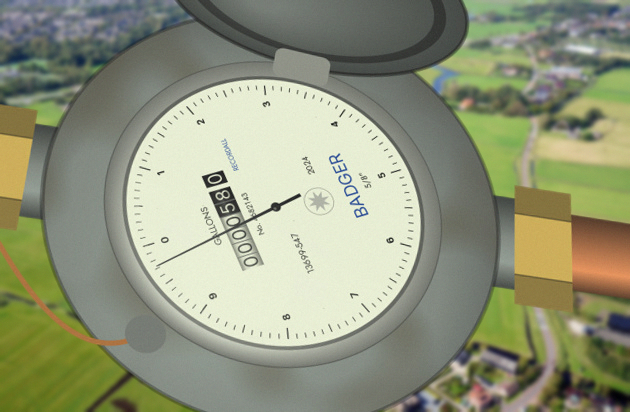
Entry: 579.7,gal
